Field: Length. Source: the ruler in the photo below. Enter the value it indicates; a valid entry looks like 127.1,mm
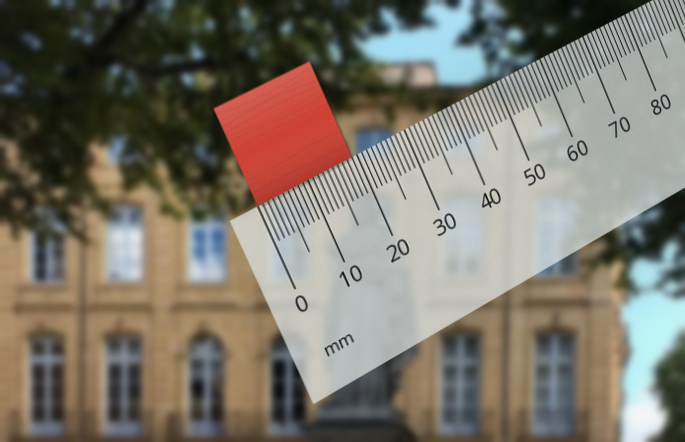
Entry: 19,mm
